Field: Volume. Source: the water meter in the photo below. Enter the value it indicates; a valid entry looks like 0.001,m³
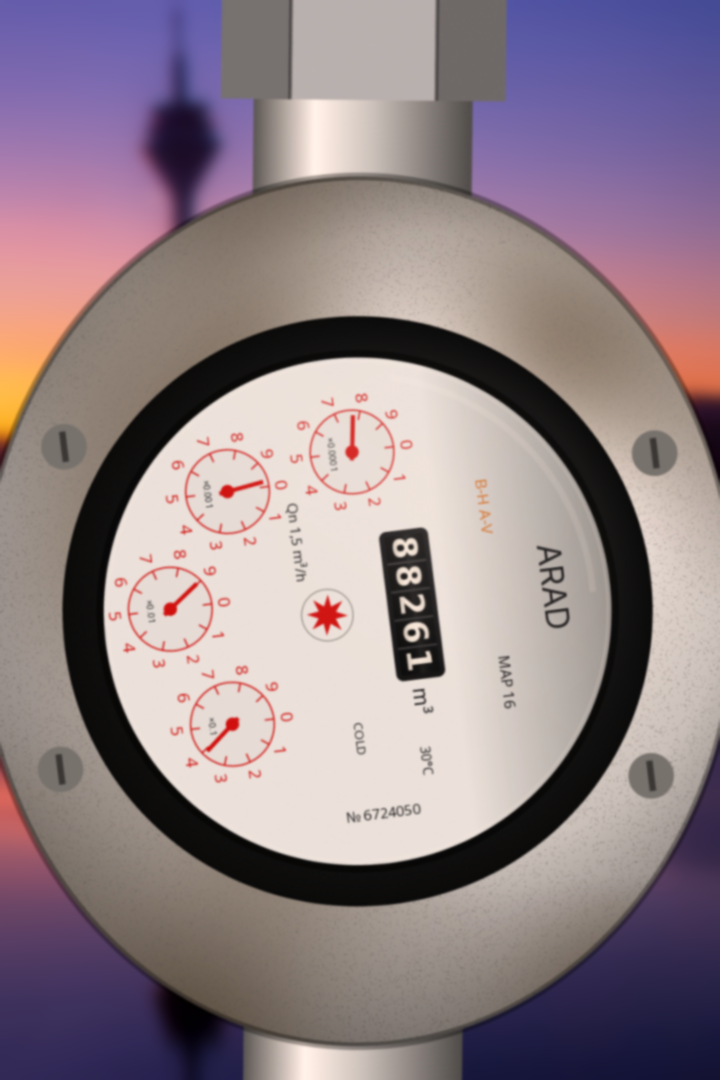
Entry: 88261.3897,m³
